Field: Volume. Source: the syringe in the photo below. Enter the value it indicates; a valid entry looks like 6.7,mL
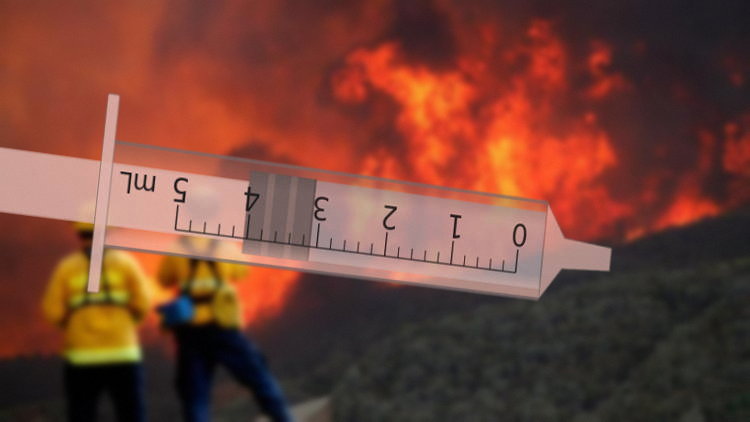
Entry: 3.1,mL
